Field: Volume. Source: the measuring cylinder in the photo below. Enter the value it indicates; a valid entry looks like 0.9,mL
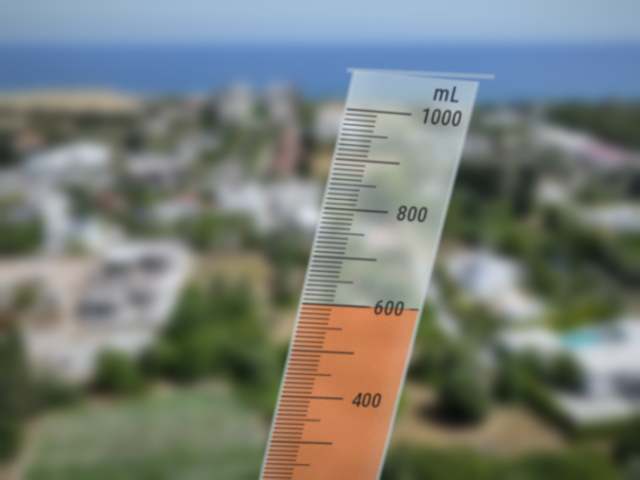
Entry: 600,mL
